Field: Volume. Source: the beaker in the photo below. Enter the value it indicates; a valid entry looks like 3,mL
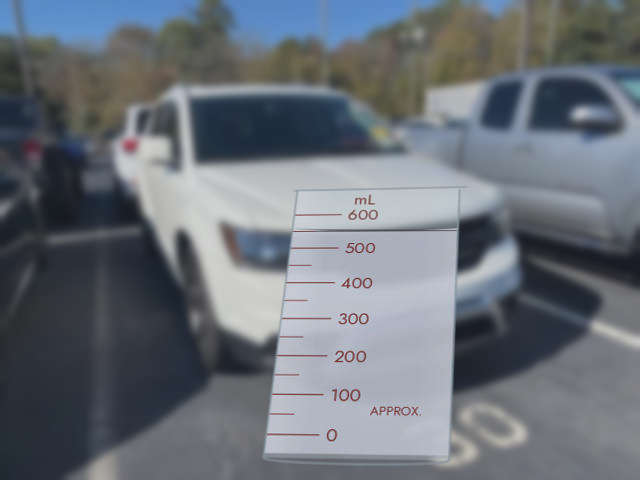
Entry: 550,mL
